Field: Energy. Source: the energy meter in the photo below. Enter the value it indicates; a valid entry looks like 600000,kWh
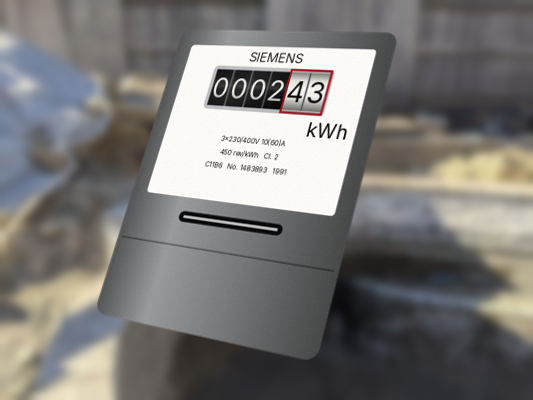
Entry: 2.43,kWh
